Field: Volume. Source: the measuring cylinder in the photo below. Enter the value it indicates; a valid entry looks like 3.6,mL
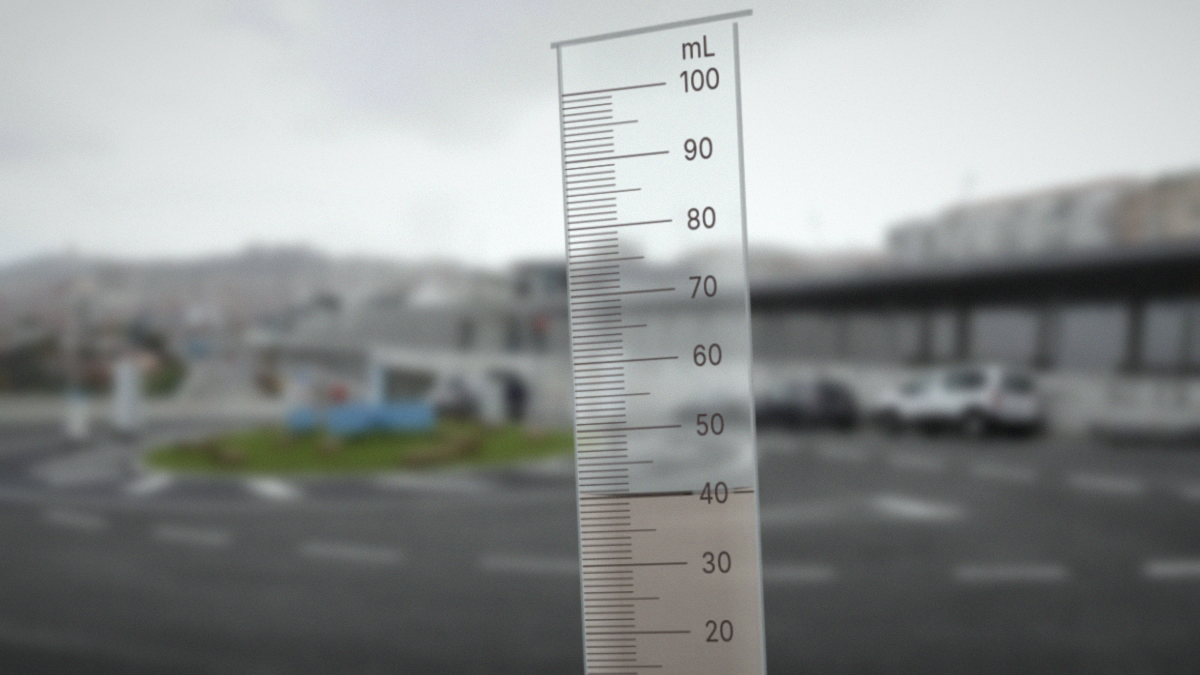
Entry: 40,mL
